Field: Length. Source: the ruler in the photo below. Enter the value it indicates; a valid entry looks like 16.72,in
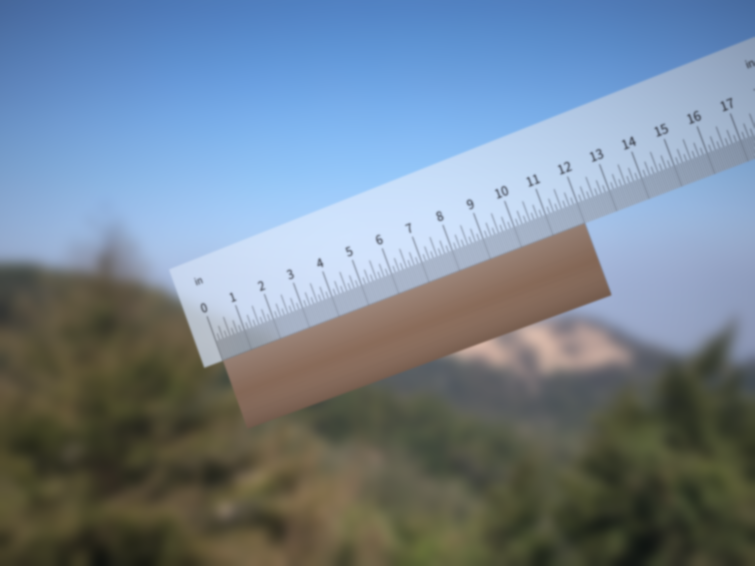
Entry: 12,in
